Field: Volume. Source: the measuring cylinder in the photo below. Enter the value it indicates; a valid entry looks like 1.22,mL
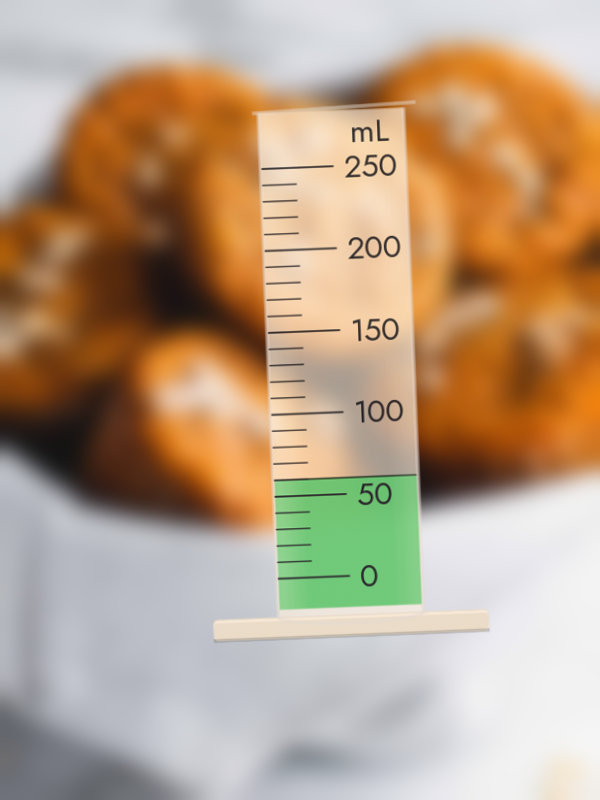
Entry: 60,mL
